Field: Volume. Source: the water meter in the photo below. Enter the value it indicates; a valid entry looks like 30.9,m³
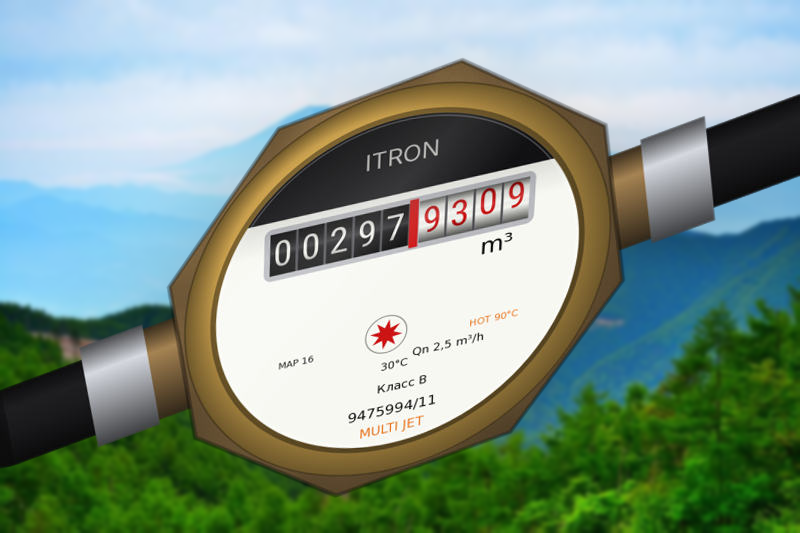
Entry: 297.9309,m³
